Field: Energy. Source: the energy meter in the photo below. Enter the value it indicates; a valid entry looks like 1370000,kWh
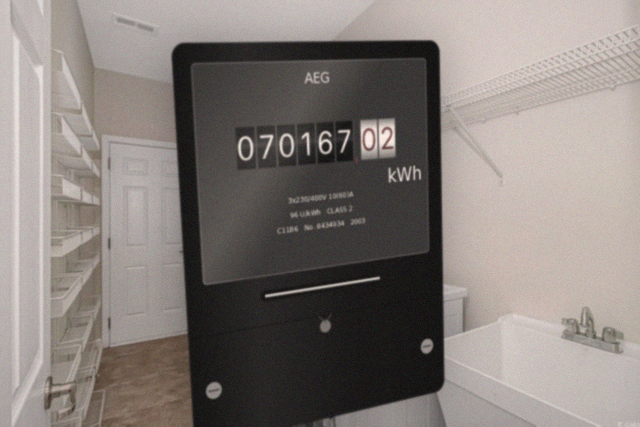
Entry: 70167.02,kWh
